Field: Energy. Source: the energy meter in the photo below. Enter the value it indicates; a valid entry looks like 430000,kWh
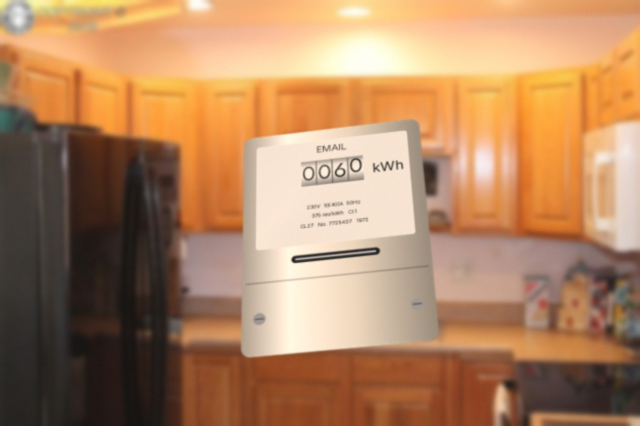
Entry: 60,kWh
